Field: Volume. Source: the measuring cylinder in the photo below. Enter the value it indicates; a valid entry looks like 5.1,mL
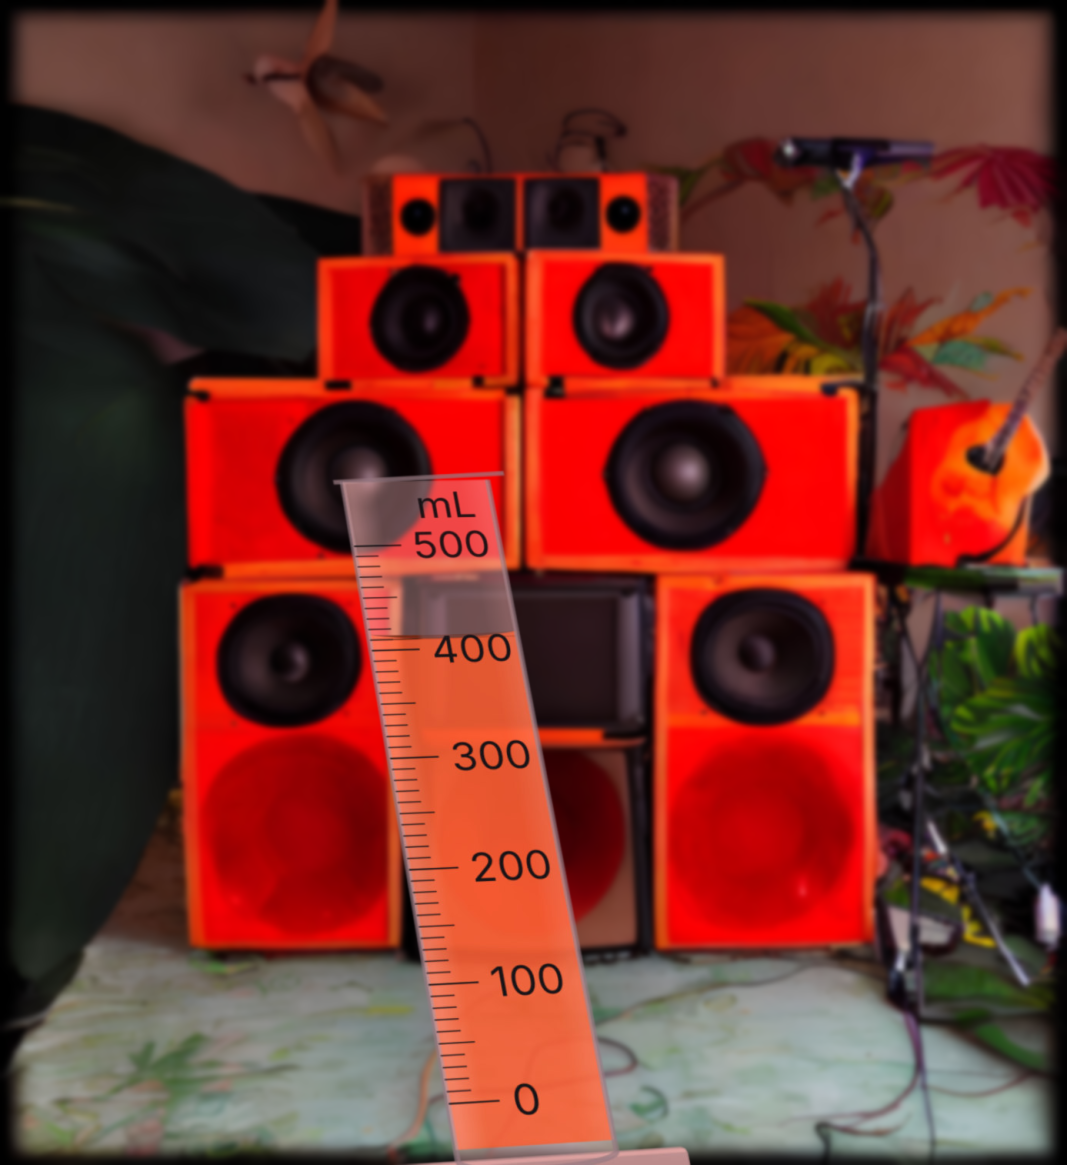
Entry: 410,mL
